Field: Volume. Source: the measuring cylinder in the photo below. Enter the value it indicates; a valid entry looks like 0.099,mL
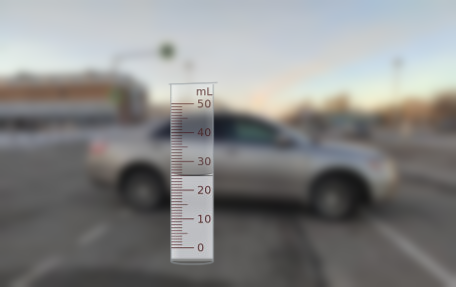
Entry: 25,mL
